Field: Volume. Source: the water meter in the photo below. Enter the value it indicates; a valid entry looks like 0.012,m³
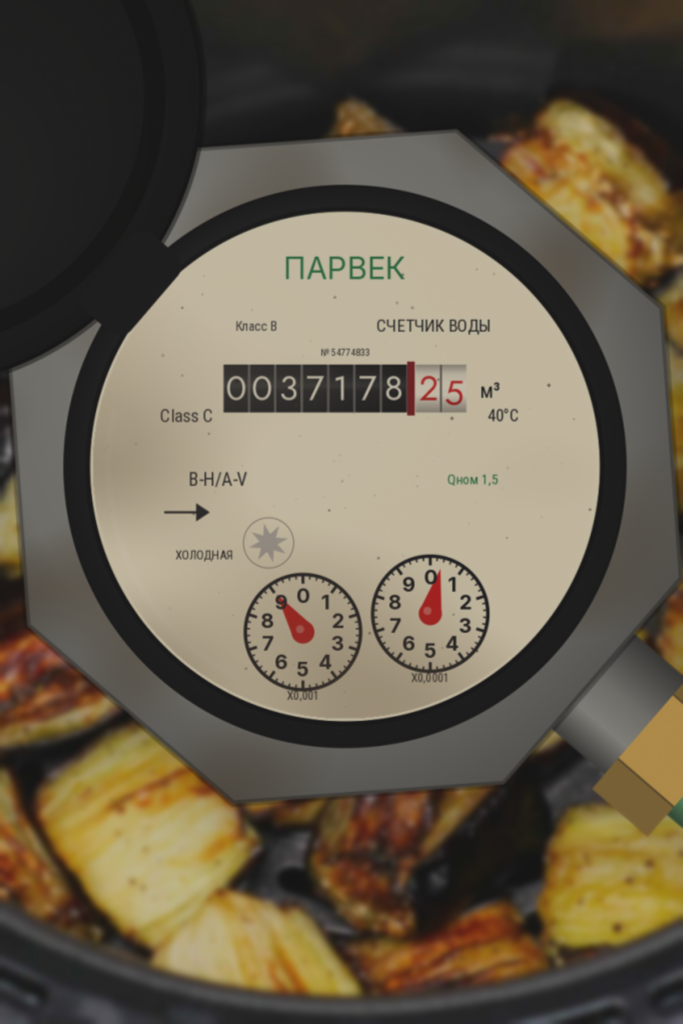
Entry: 37178.2490,m³
